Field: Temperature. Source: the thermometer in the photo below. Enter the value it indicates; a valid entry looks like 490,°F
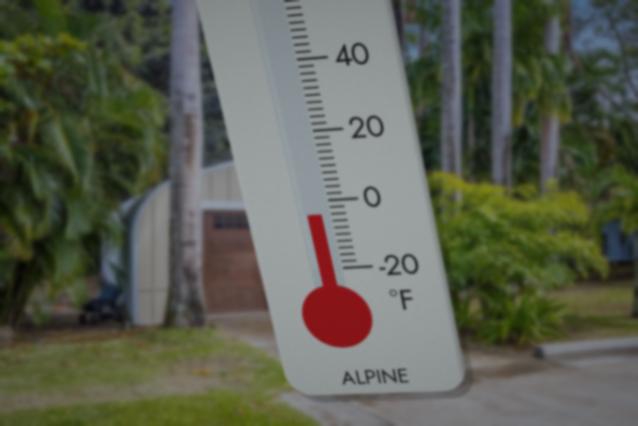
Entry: -4,°F
